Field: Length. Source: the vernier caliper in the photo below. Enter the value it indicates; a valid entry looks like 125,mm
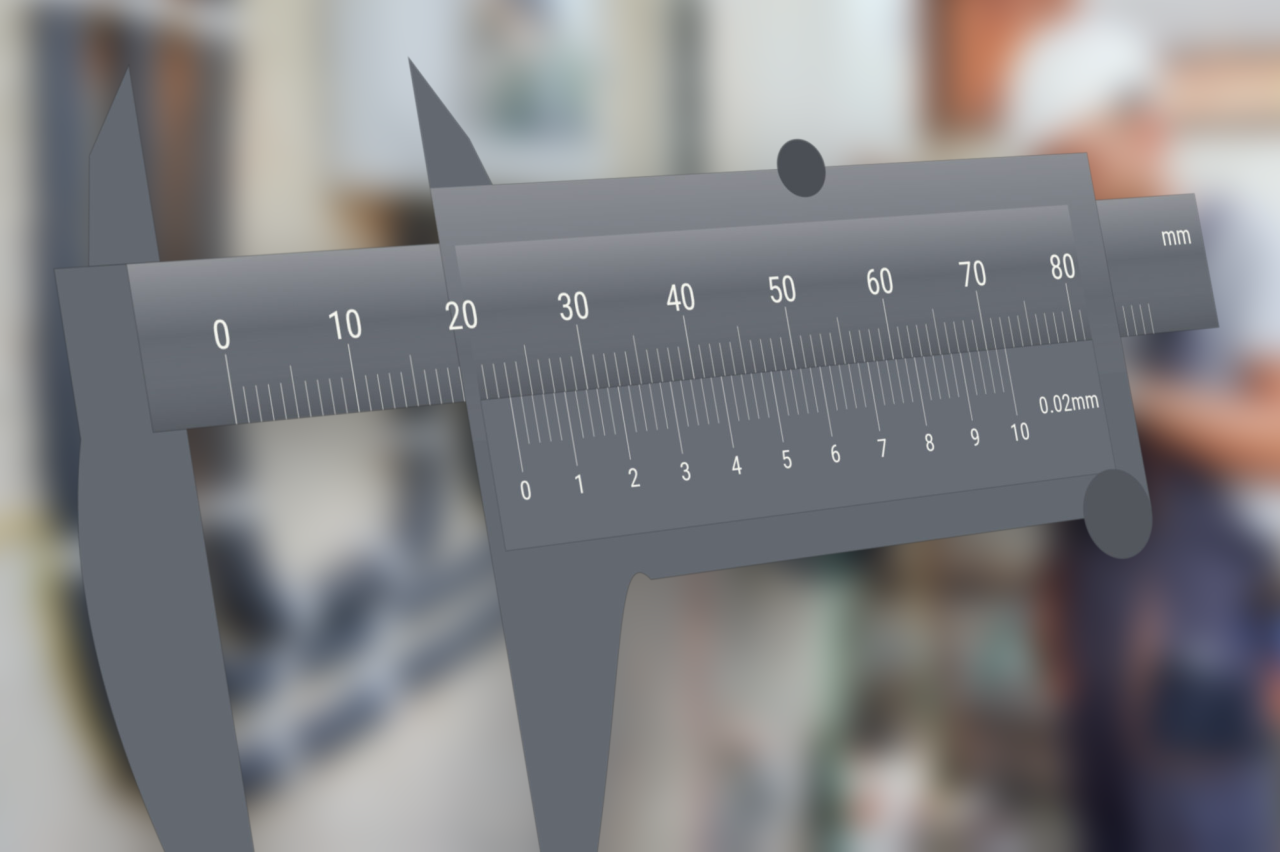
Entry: 23.0,mm
